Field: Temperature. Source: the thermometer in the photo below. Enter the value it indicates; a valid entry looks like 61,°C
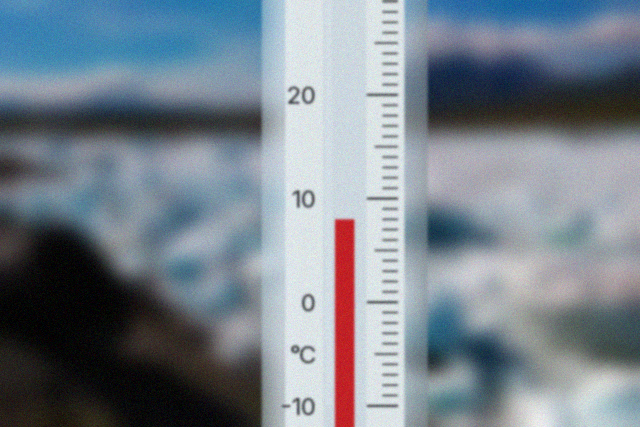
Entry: 8,°C
